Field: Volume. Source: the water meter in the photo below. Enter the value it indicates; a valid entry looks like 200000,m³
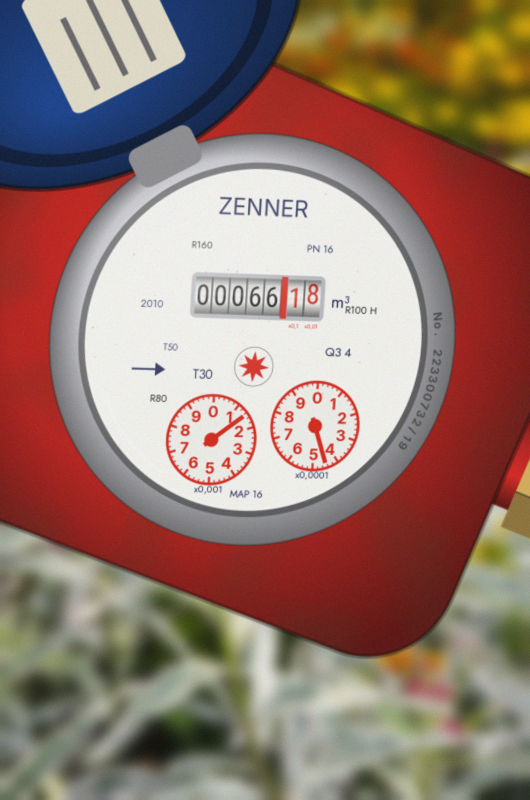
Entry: 66.1814,m³
